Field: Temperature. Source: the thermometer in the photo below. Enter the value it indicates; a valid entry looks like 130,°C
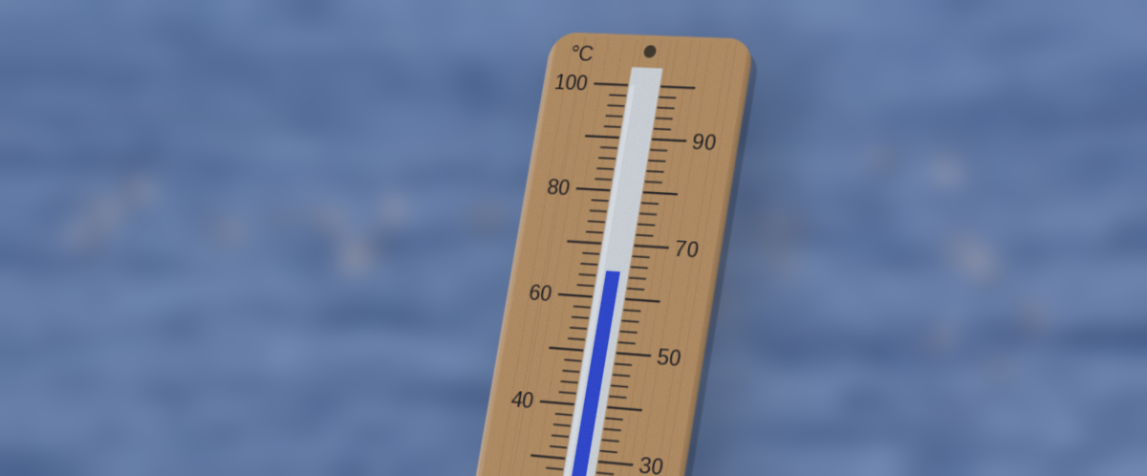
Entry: 65,°C
